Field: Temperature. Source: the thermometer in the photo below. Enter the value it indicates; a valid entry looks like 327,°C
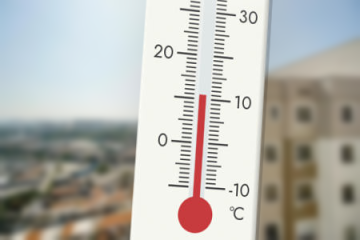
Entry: 11,°C
